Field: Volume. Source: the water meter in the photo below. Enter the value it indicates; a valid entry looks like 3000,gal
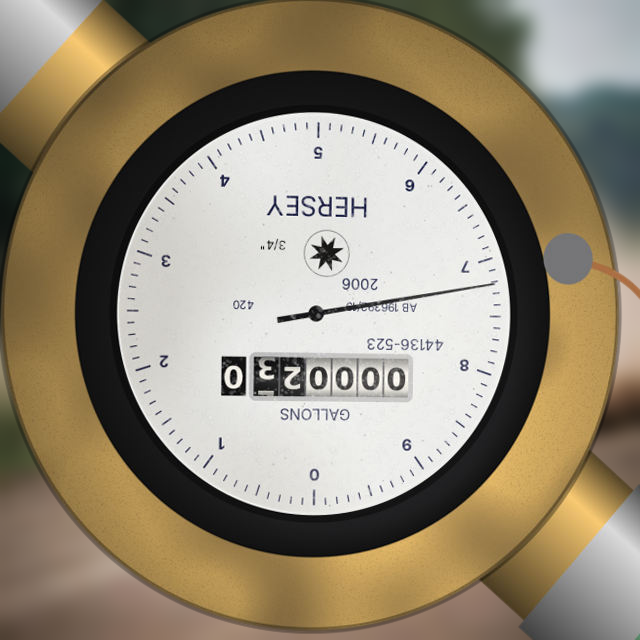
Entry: 227.2,gal
